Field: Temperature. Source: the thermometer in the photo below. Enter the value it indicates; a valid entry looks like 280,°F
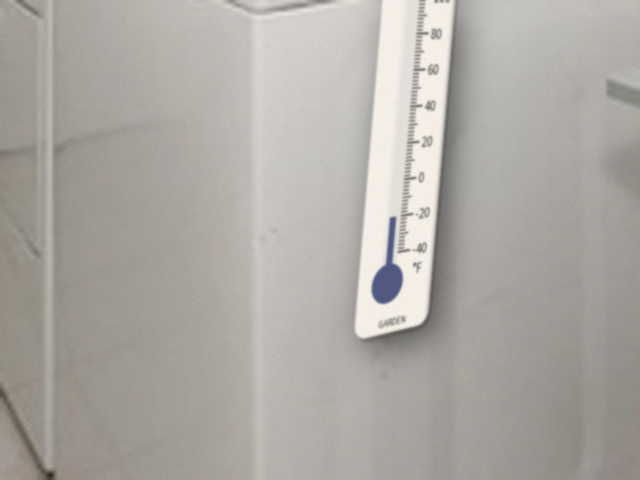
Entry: -20,°F
